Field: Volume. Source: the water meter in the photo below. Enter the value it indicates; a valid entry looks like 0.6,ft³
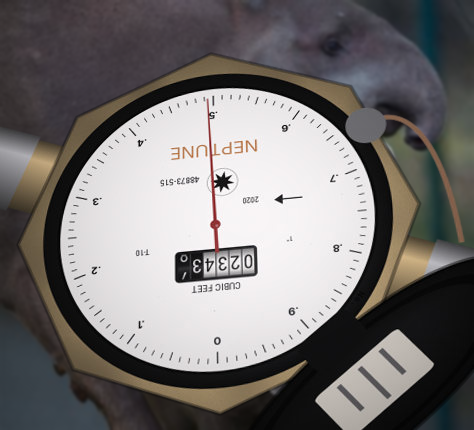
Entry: 23437.49,ft³
